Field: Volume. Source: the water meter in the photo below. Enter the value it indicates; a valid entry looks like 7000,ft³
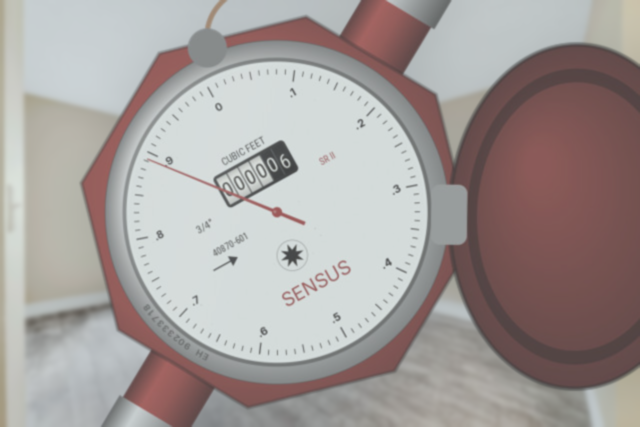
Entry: 5.89,ft³
